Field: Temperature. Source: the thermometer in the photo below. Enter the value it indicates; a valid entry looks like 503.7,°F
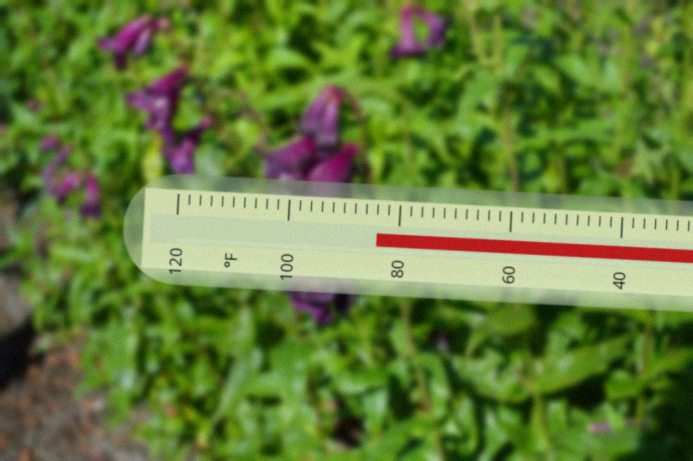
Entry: 84,°F
